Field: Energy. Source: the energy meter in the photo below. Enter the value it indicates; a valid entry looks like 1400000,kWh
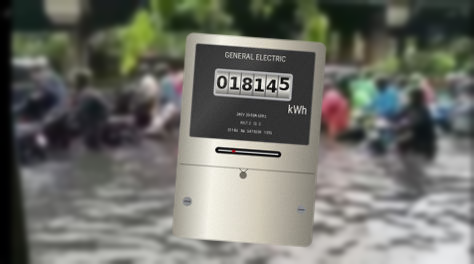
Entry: 18145,kWh
